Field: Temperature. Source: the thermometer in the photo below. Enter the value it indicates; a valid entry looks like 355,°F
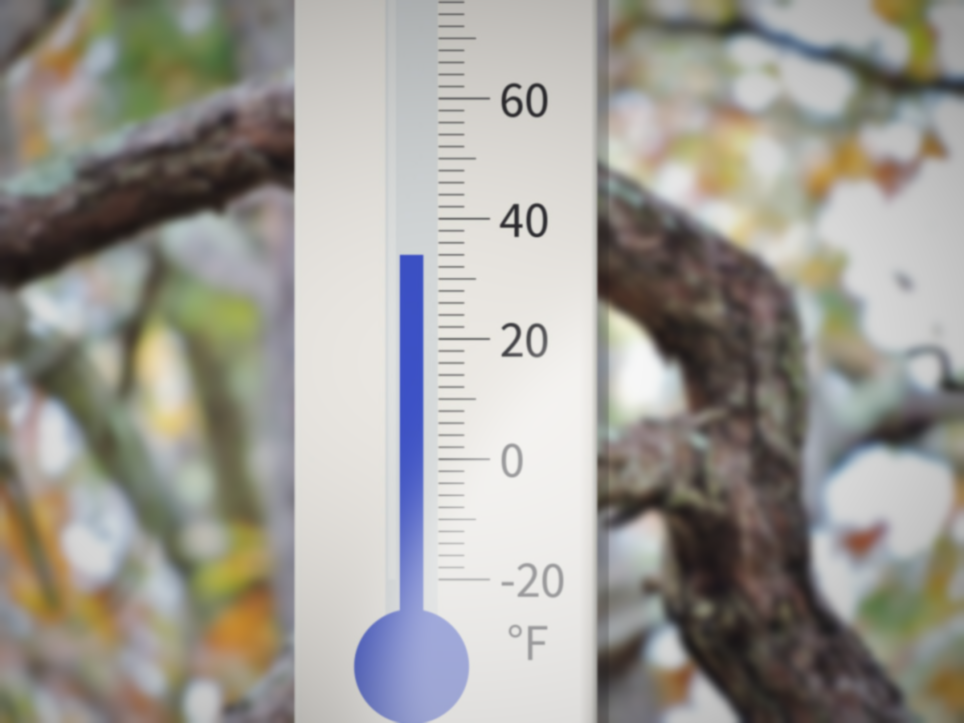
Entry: 34,°F
